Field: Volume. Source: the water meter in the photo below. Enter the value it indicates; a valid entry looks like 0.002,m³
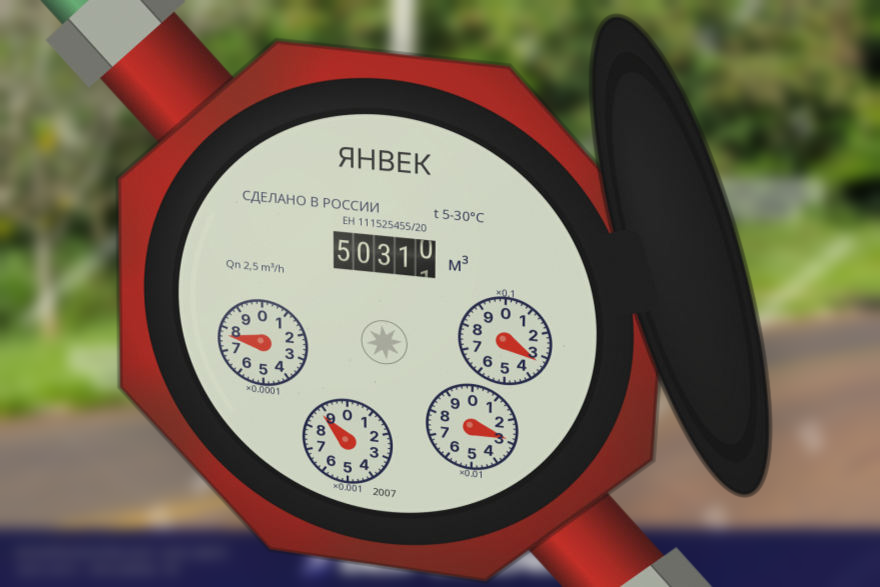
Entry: 50310.3287,m³
